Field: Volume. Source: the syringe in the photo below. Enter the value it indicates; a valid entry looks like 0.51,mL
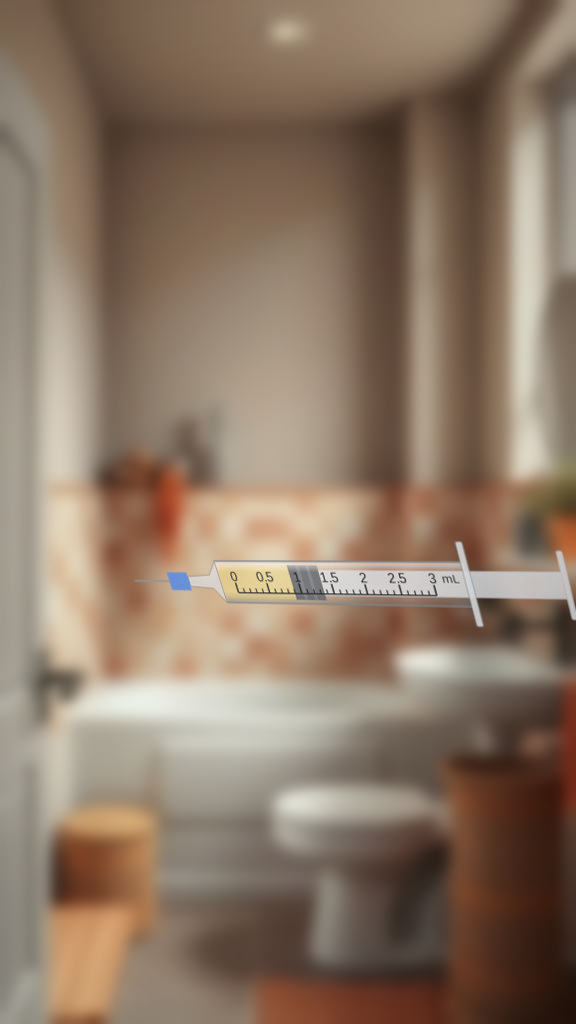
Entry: 0.9,mL
